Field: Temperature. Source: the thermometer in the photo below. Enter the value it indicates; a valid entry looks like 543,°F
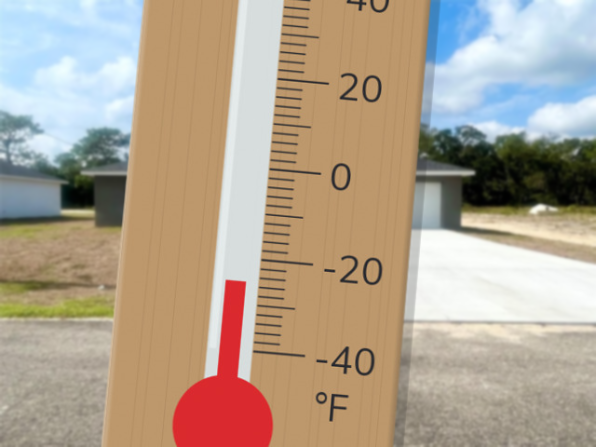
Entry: -25,°F
